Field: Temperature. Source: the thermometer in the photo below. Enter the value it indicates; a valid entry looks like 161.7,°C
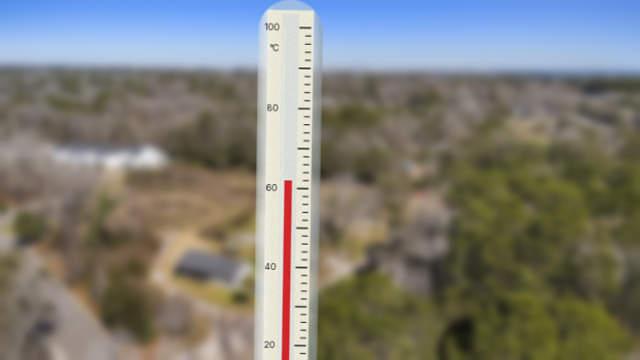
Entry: 62,°C
